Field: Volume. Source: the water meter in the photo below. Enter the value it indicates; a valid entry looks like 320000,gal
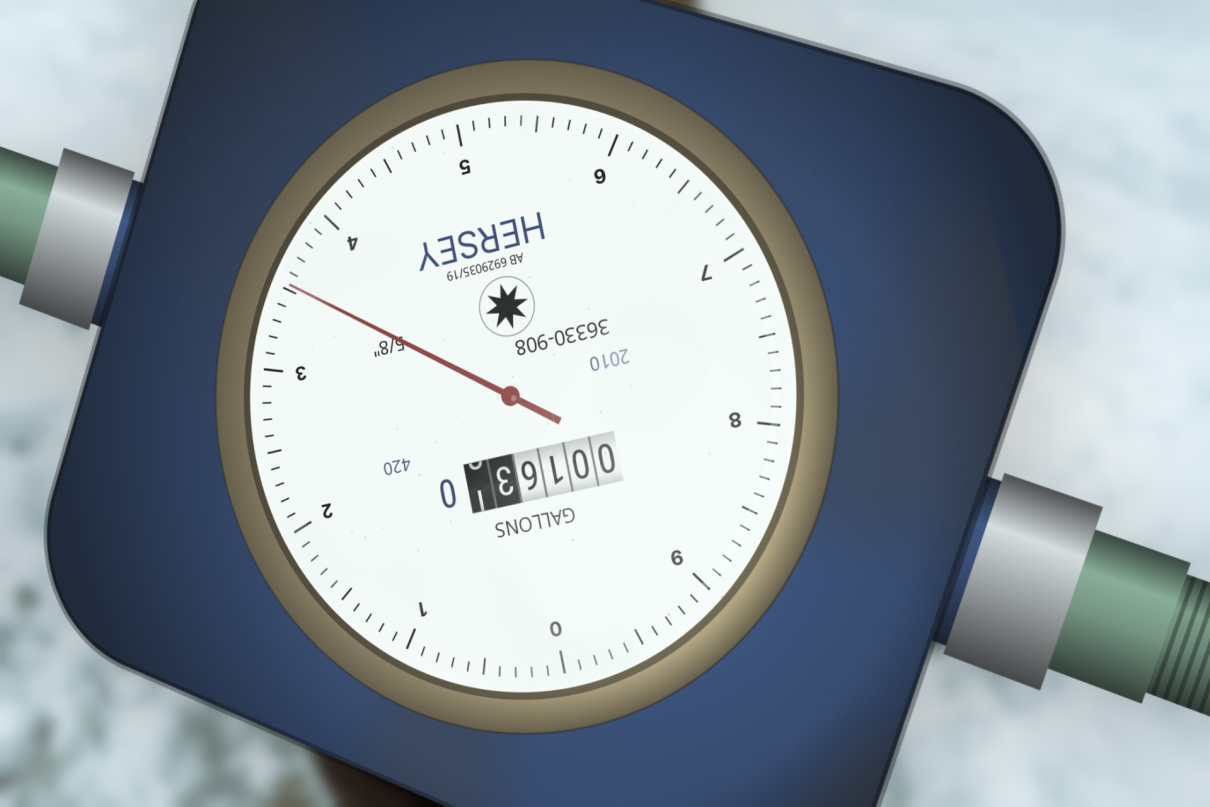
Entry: 16313.5,gal
